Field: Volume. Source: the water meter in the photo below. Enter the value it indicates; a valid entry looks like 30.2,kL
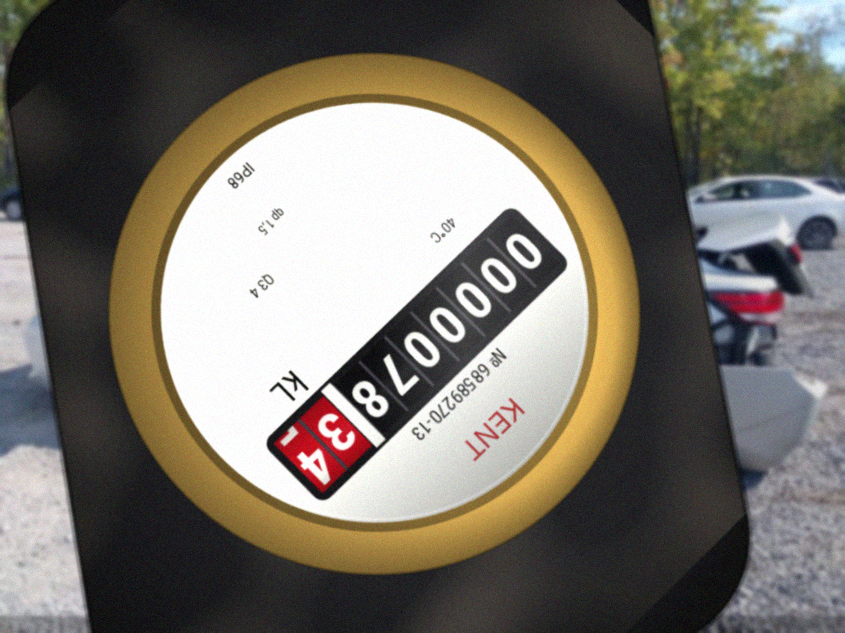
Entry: 78.34,kL
